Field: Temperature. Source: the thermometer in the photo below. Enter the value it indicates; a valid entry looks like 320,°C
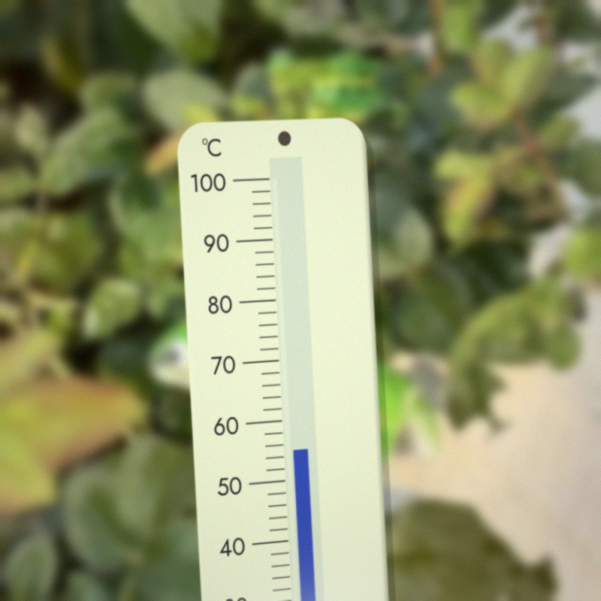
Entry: 55,°C
